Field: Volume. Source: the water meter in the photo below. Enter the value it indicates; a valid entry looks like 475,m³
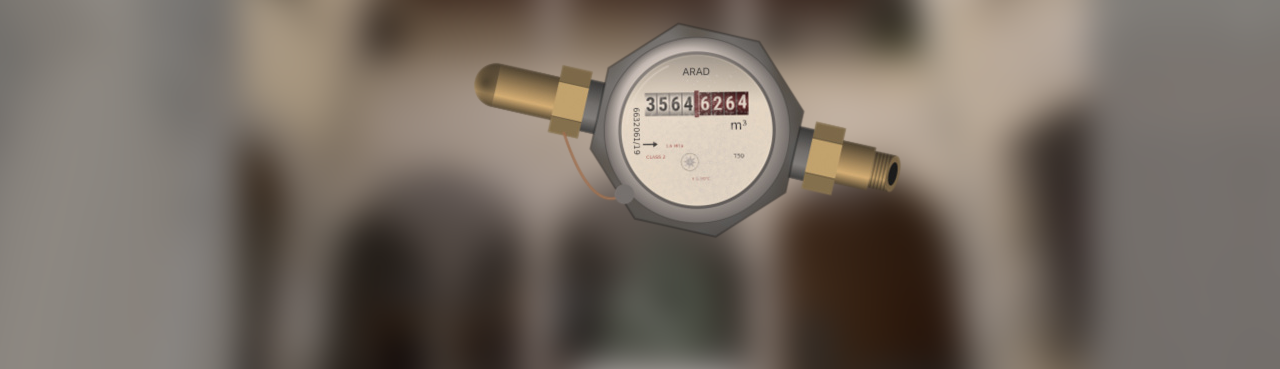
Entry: 3564.6264,m³
